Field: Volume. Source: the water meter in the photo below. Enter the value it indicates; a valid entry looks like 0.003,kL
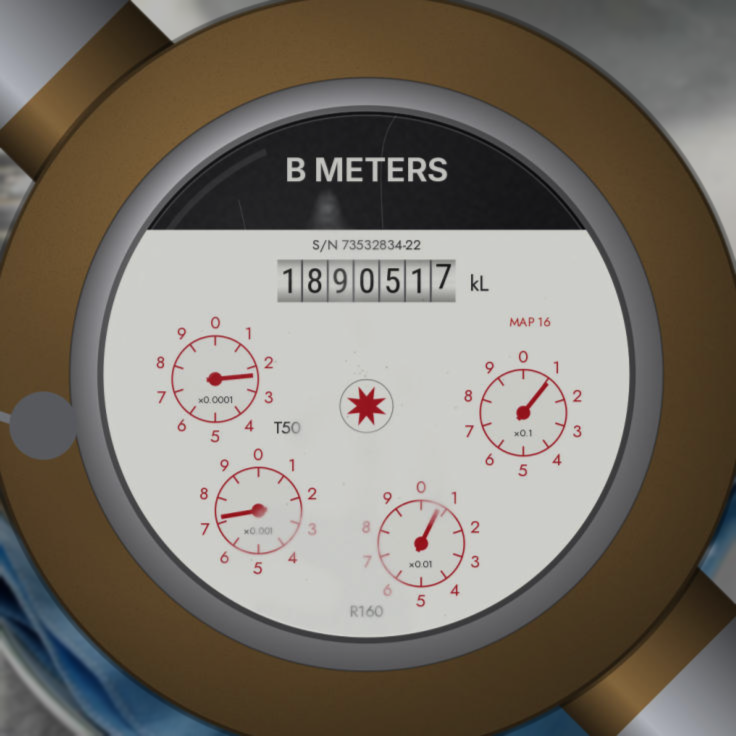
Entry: 1890517.1072,kL
